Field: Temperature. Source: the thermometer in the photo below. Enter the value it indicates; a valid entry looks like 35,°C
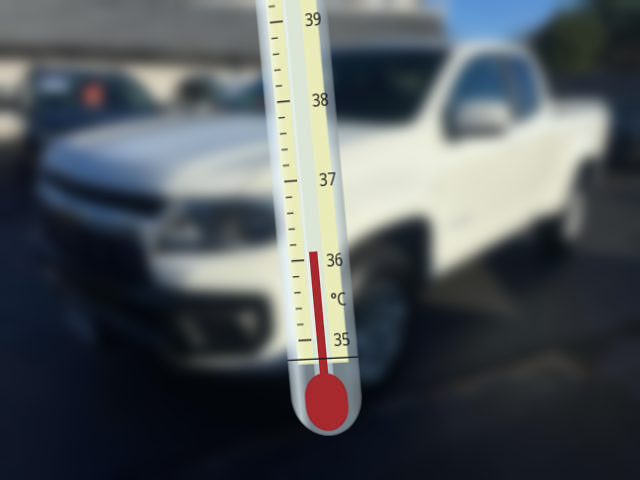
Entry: 36.1,°C
